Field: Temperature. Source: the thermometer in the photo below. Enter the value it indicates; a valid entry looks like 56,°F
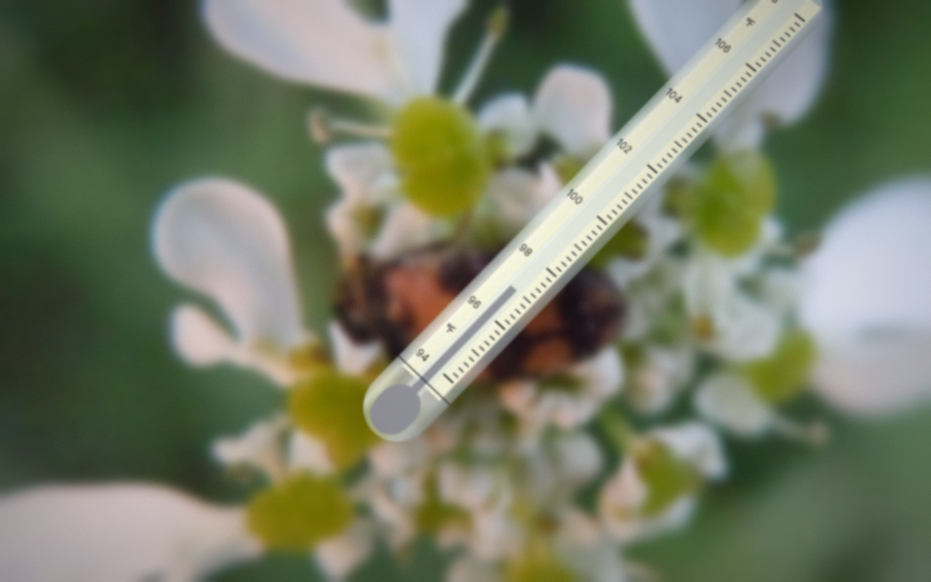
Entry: 97,°F
